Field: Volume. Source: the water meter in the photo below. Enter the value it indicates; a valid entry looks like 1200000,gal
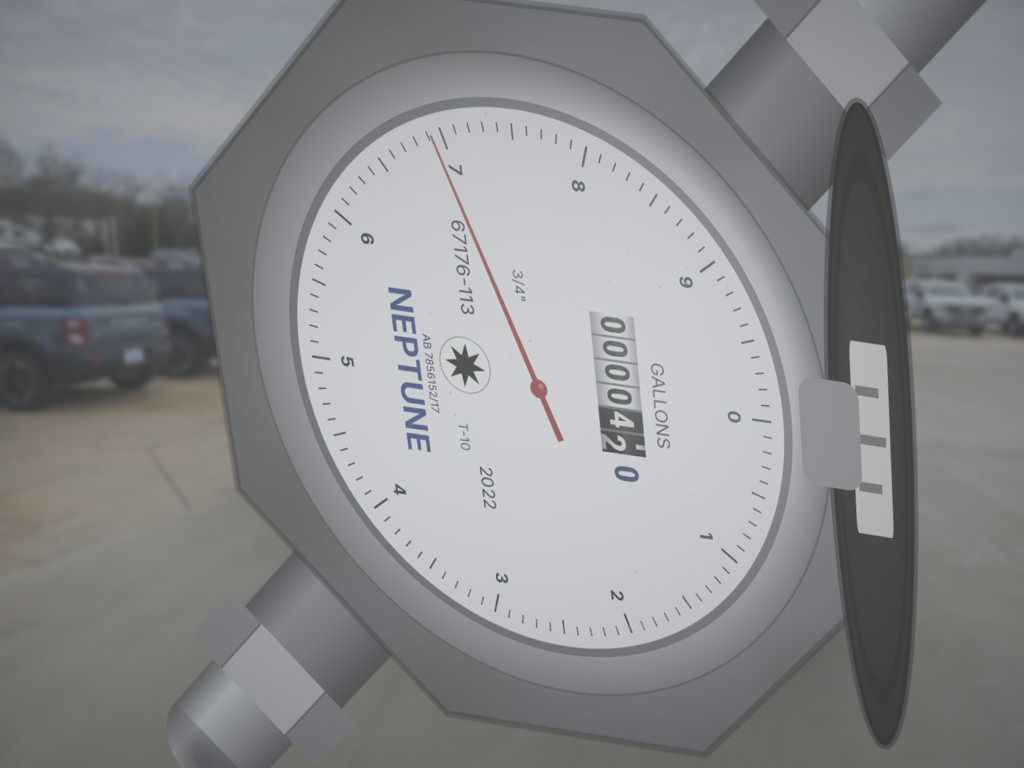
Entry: 416.9,gal
